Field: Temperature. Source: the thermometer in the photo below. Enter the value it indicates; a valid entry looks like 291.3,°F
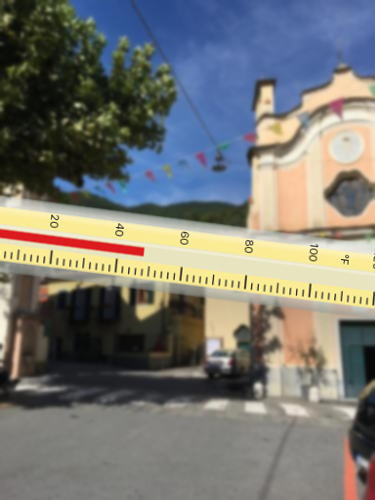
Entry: 48,°F
